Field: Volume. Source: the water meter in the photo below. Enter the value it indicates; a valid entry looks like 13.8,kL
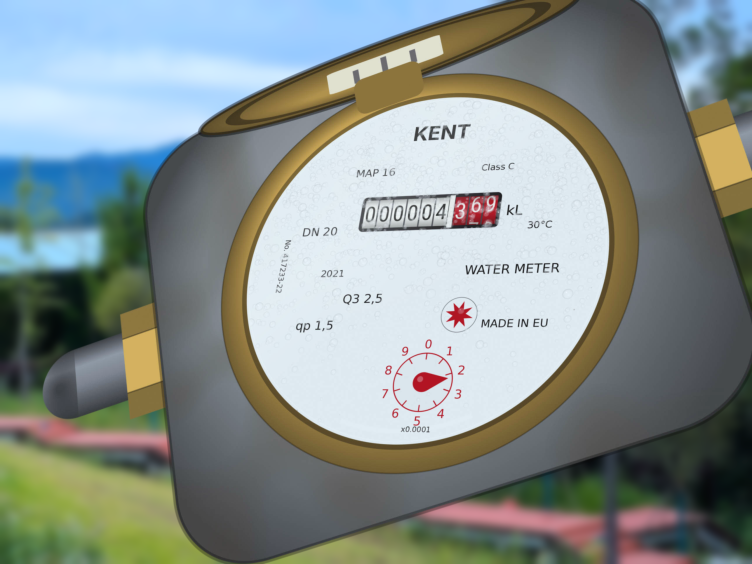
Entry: 4.3692,kL
